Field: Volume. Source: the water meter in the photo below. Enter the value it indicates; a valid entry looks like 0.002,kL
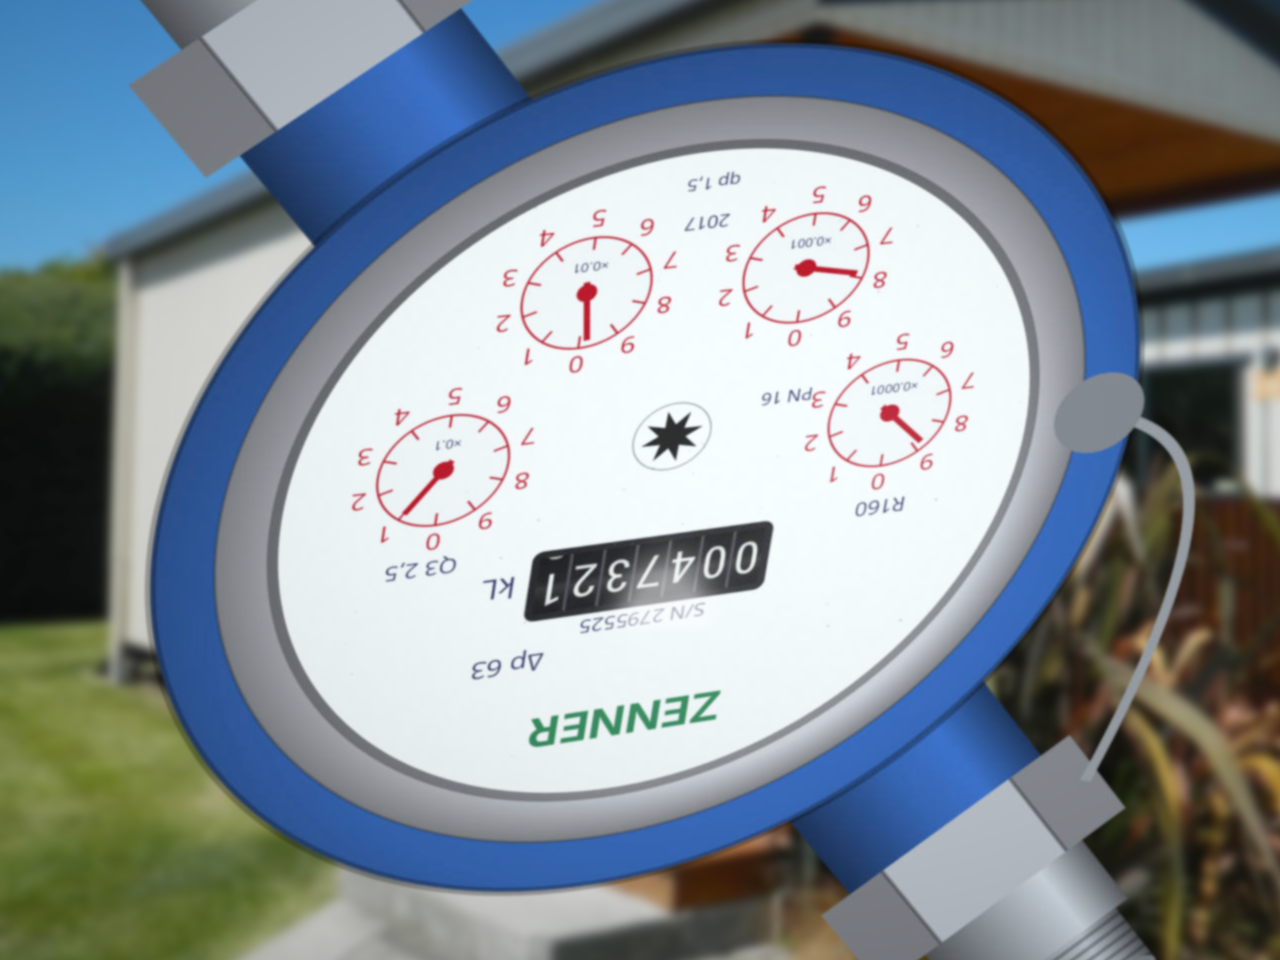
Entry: 47321.0978,kL
